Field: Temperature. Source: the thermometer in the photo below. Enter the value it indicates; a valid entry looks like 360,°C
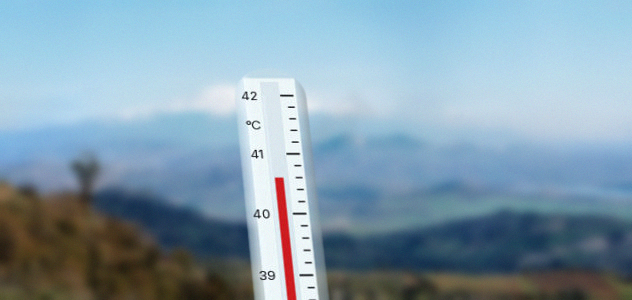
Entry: 40.6,°C
